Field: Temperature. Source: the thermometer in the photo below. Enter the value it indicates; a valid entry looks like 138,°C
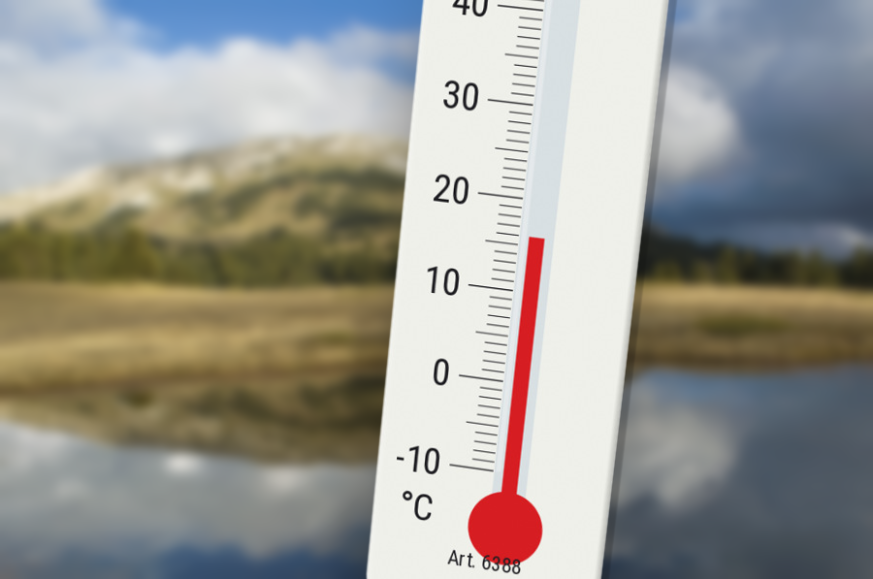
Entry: 16,°C
